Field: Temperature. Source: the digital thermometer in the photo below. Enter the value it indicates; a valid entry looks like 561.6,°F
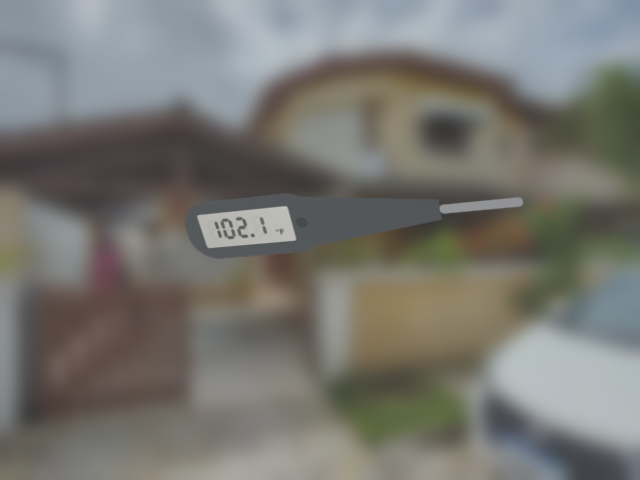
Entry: 102.1,°F
